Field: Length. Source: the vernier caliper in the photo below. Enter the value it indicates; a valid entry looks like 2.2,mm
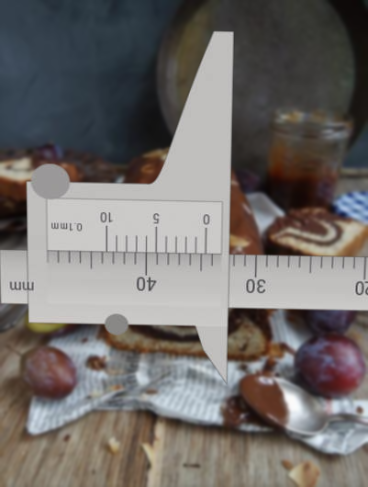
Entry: 34.6,mm
